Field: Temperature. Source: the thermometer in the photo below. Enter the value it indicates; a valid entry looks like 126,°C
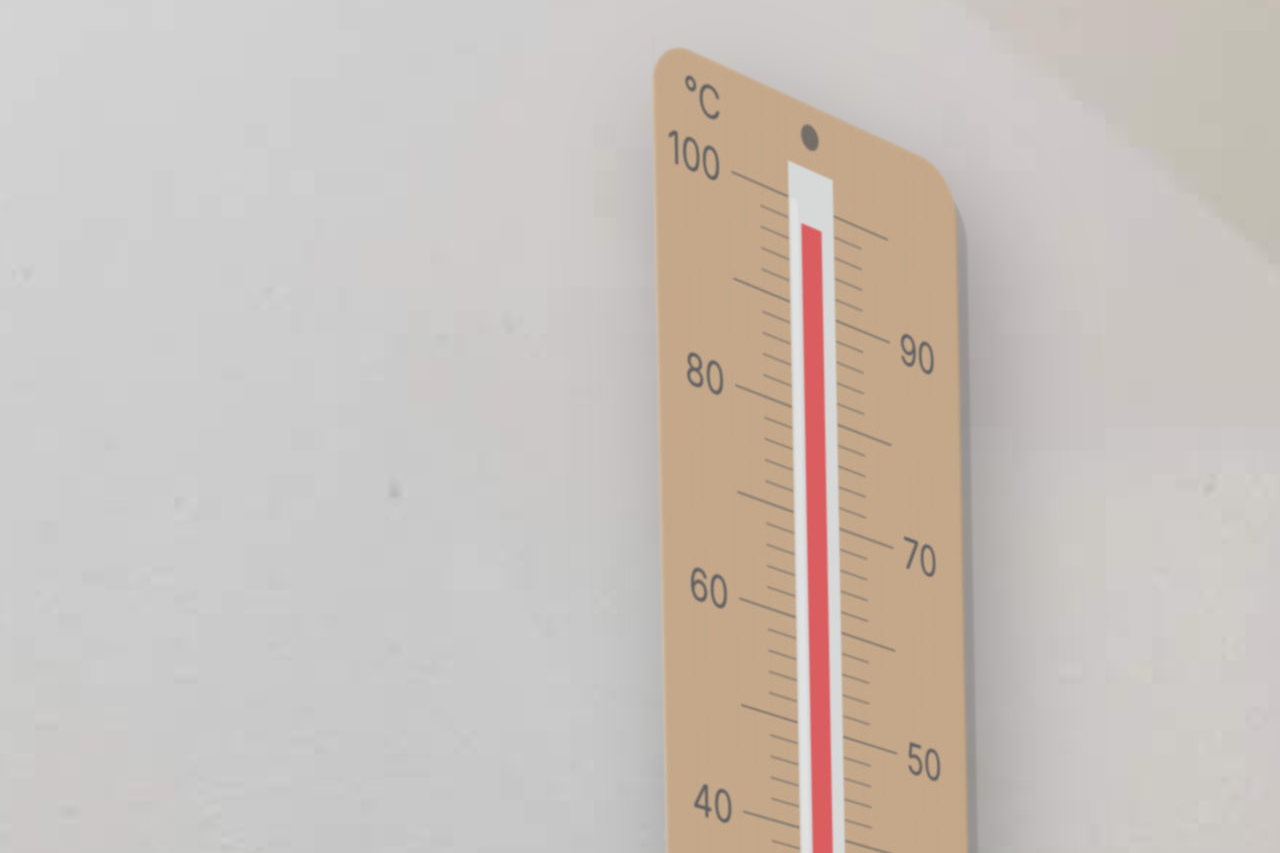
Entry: 98,°C
